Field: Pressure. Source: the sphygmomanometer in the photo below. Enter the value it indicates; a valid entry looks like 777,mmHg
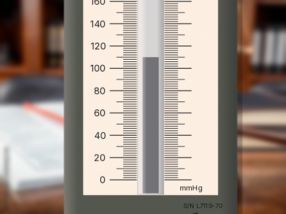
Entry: 110,mmHg
